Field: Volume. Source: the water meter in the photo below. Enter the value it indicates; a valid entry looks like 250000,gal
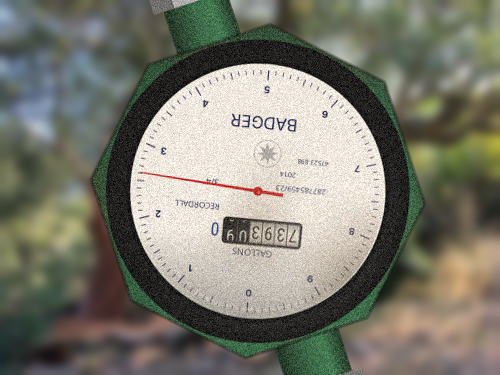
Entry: 7393092.6,gal
